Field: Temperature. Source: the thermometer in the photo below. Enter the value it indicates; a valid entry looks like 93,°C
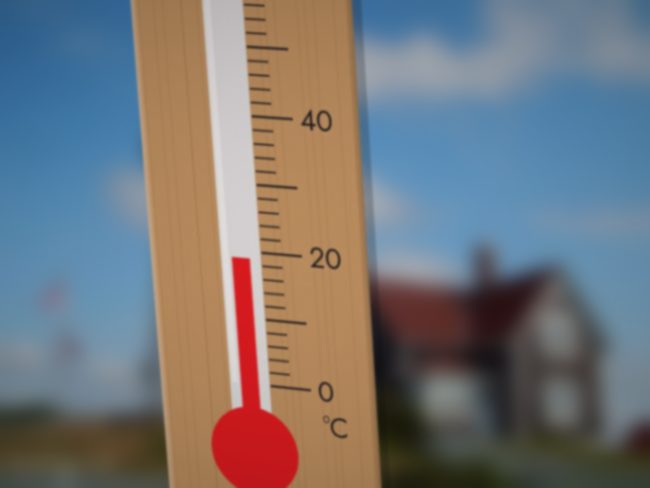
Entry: 19,°C
